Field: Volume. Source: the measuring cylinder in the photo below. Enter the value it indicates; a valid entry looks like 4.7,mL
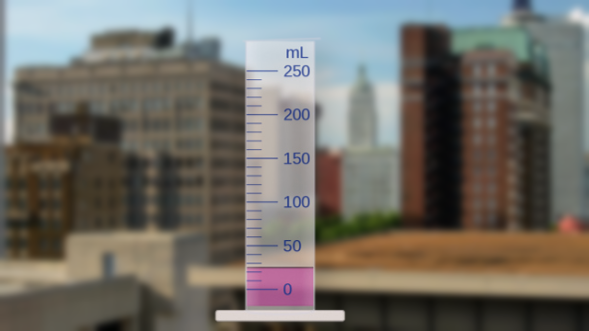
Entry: 25,mL
